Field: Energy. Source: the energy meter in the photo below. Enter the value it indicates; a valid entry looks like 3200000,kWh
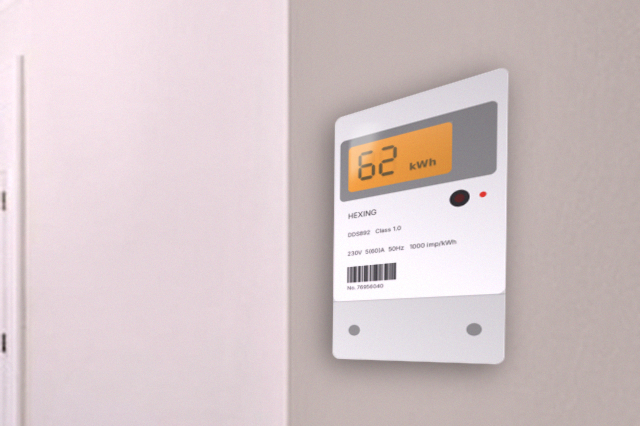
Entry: 62,kWh
